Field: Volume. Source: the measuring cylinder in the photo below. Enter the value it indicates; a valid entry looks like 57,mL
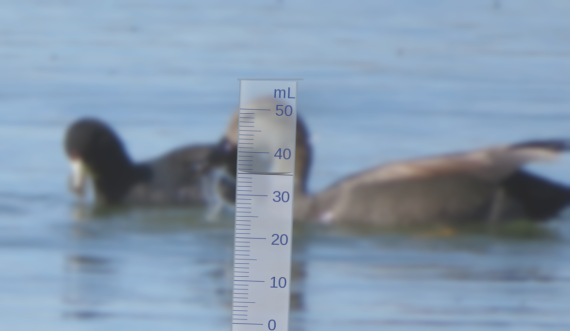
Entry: 35,mL
